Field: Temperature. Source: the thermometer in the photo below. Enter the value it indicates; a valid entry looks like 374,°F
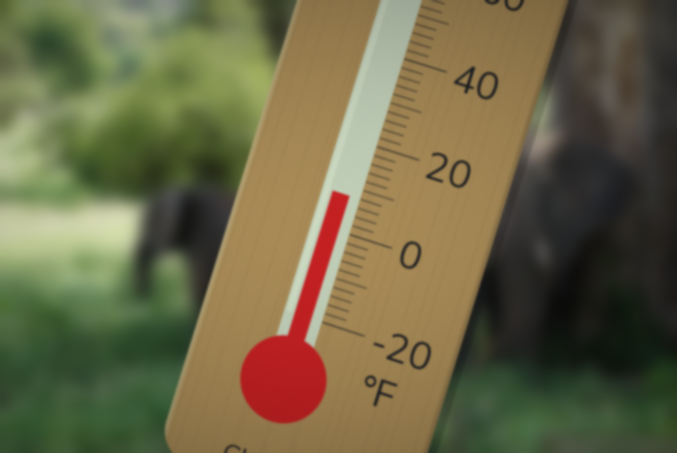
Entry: 8,°F
